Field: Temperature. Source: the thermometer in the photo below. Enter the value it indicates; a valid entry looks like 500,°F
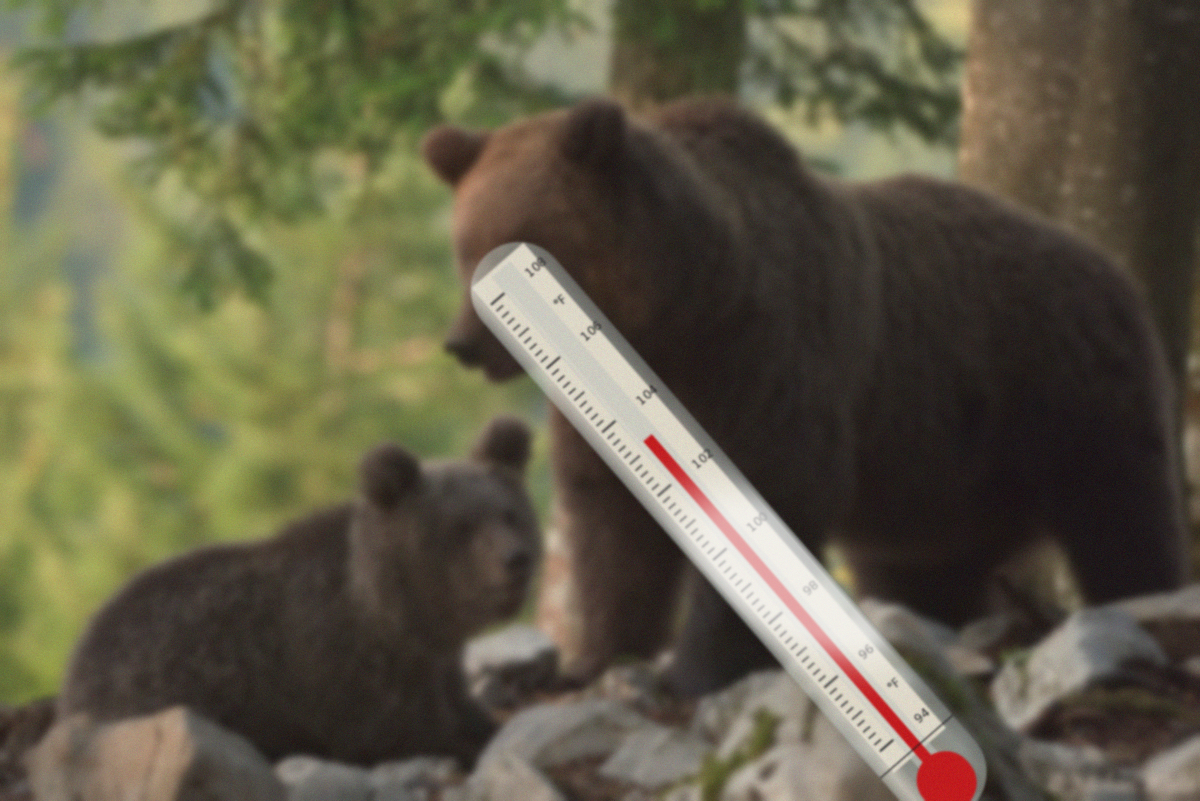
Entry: 103.2,°F
